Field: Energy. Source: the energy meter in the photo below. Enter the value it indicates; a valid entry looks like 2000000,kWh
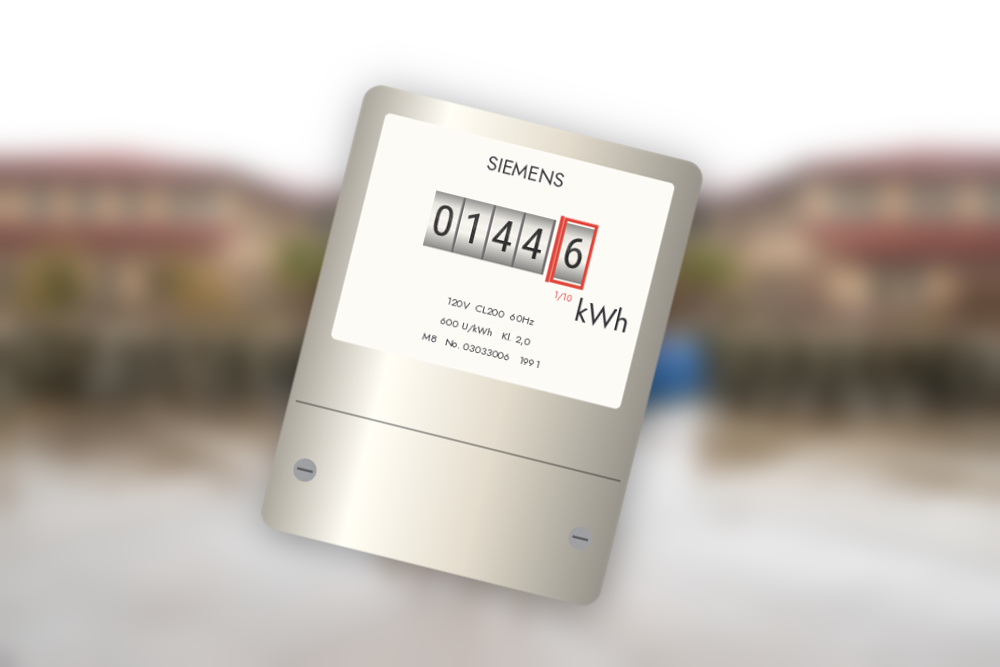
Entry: 144.6,kWh
